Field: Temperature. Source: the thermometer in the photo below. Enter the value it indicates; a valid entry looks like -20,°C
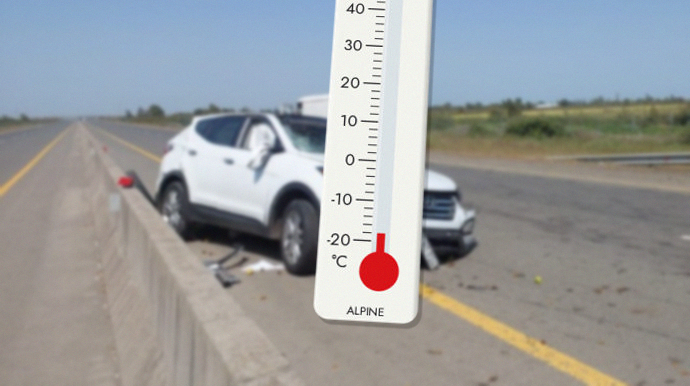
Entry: -18,°C
